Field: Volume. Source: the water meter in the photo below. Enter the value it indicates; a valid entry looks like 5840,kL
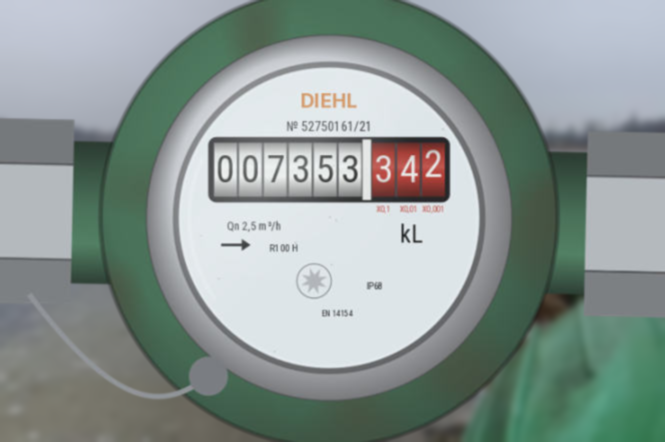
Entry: 7353.342,kL
